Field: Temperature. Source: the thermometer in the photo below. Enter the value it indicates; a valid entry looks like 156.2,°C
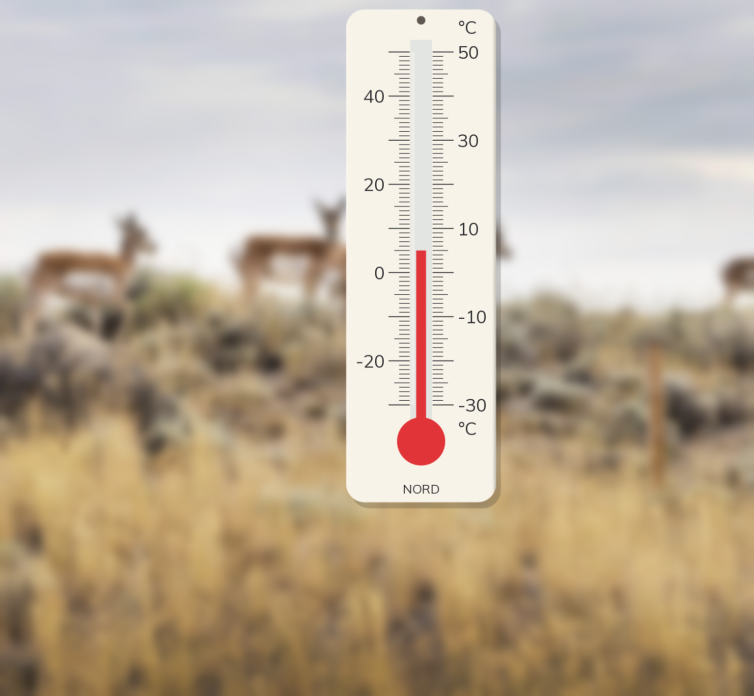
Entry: 5,°C
